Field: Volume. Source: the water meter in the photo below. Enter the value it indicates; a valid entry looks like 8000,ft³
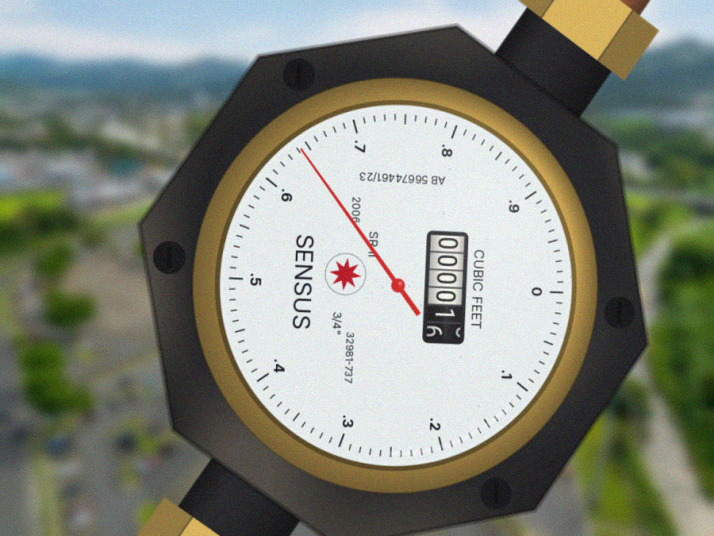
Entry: 15.64,ft³
